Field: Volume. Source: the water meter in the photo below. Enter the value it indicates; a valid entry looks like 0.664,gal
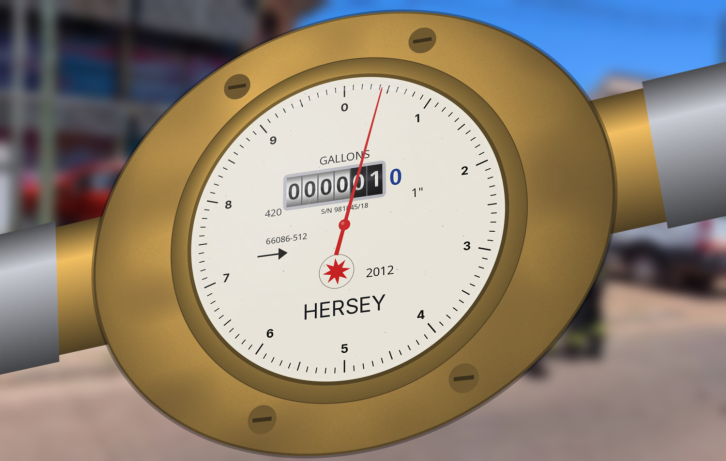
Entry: 10.4,gal
